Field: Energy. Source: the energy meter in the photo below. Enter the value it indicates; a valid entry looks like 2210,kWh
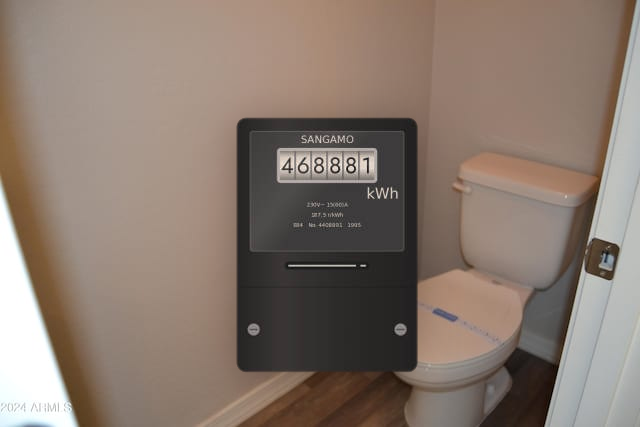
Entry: 468881,kWh
